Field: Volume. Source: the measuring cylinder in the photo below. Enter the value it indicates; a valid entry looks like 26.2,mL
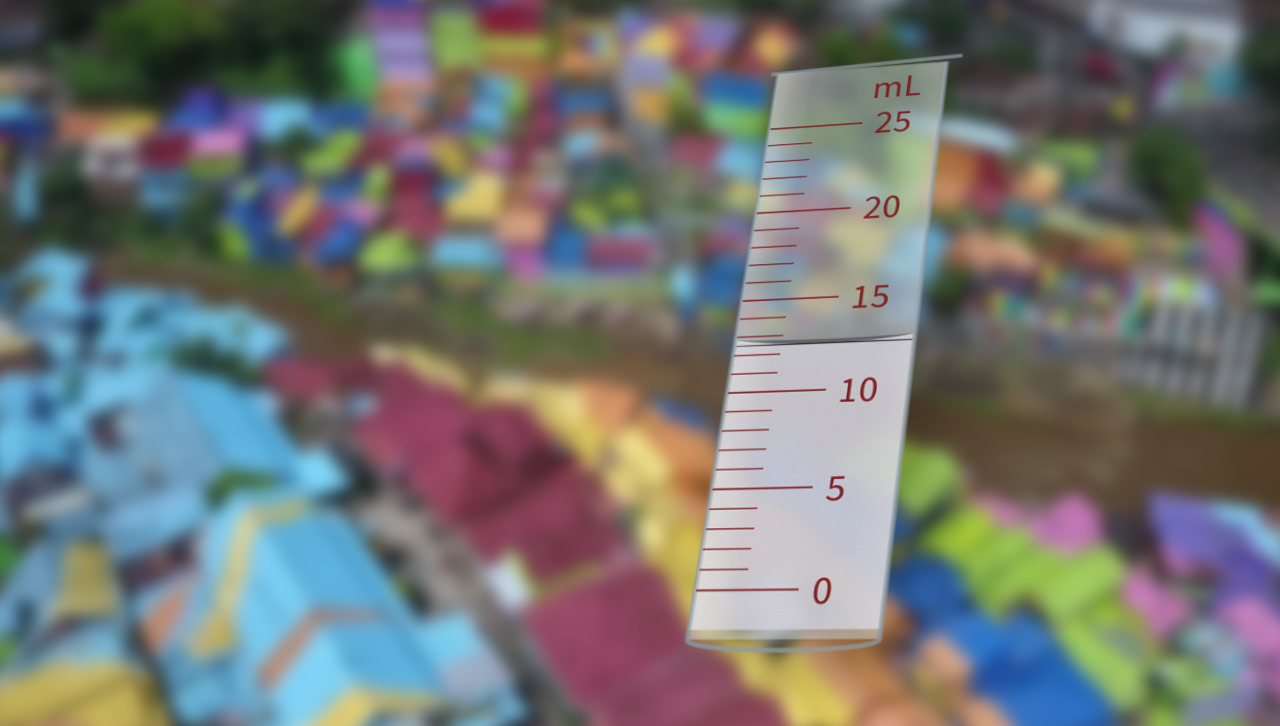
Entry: 12.5,mL
